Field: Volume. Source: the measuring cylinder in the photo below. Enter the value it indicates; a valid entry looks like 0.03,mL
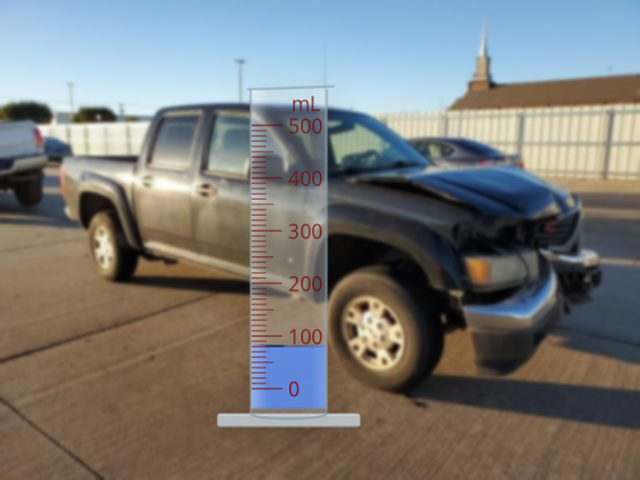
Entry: 80,mL
